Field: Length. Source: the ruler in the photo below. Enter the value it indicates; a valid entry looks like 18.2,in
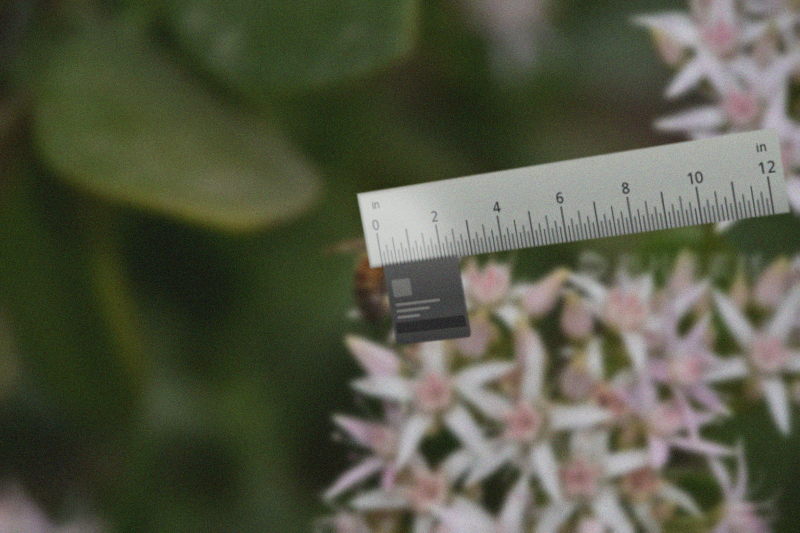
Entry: 2.5,in
